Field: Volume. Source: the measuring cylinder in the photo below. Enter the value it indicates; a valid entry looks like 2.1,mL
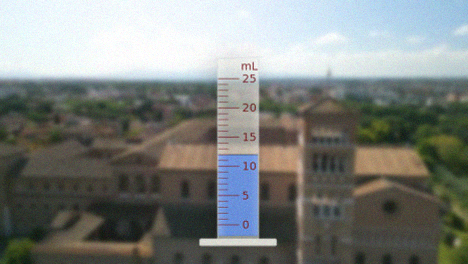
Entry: 12,mL
